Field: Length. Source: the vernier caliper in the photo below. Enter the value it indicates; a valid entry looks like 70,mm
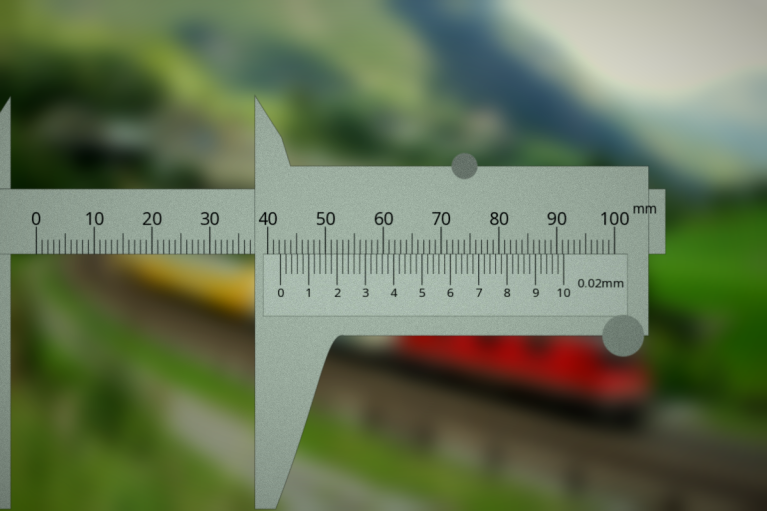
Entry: 42.2,mm
